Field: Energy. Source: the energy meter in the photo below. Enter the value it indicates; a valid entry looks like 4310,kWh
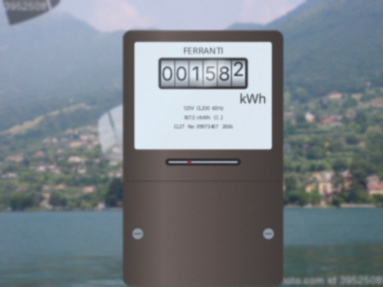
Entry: 1582,kWh
